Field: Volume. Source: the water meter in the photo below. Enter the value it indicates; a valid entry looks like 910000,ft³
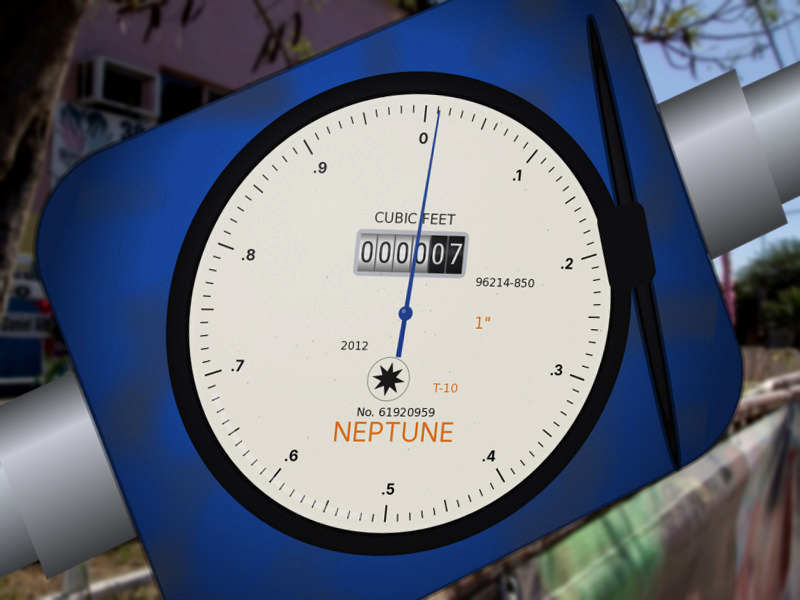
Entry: 7.01,ft³
